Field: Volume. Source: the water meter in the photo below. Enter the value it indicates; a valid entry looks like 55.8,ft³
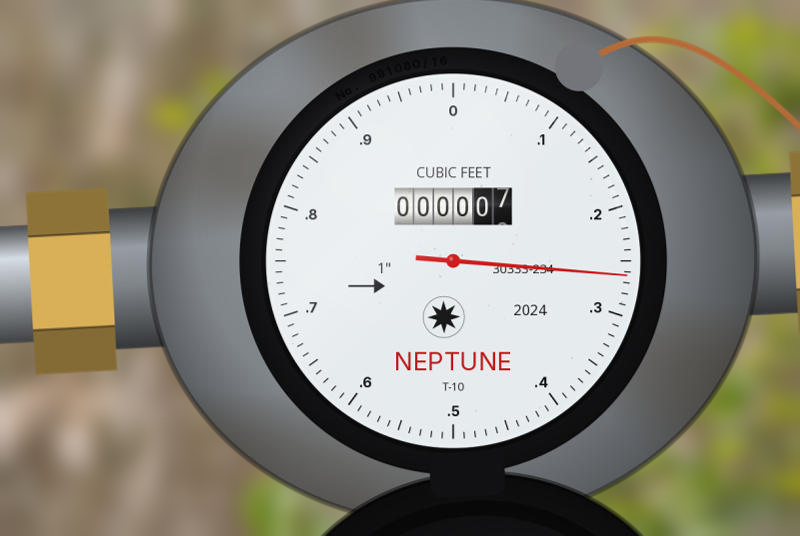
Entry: 7.26,ft³
